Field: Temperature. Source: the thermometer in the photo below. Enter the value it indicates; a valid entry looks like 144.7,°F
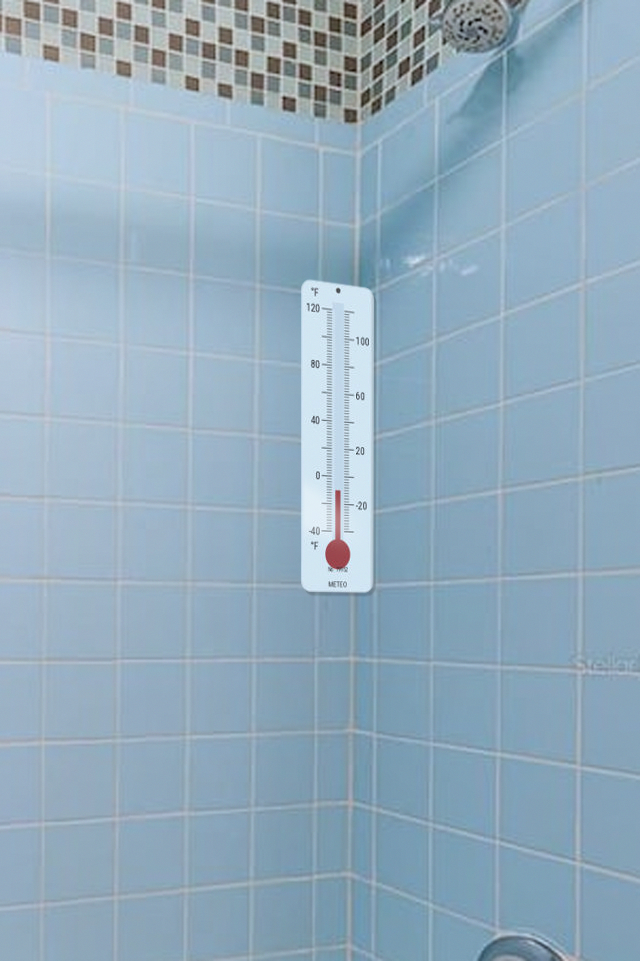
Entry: -10,°F
